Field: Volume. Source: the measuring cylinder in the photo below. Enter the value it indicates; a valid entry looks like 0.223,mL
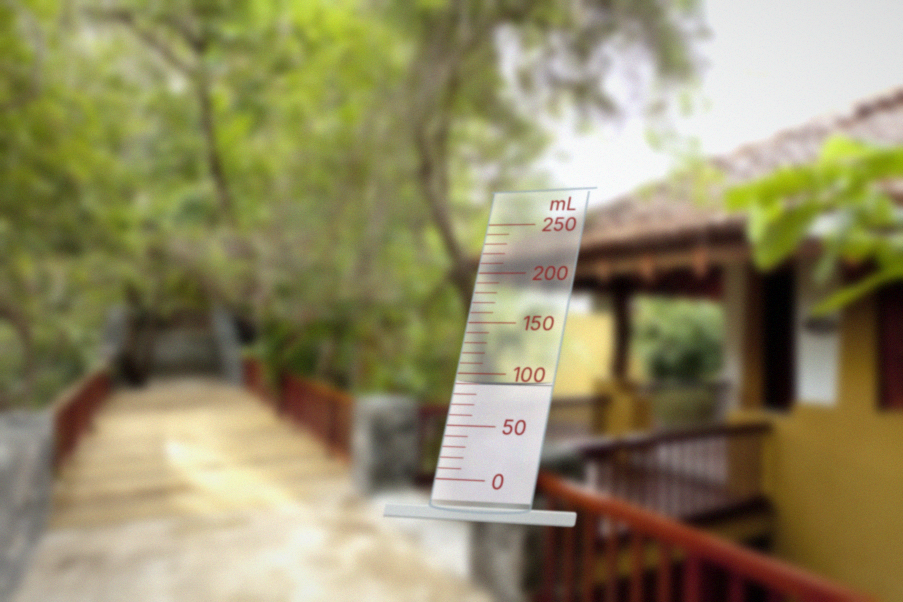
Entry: 90,mL
